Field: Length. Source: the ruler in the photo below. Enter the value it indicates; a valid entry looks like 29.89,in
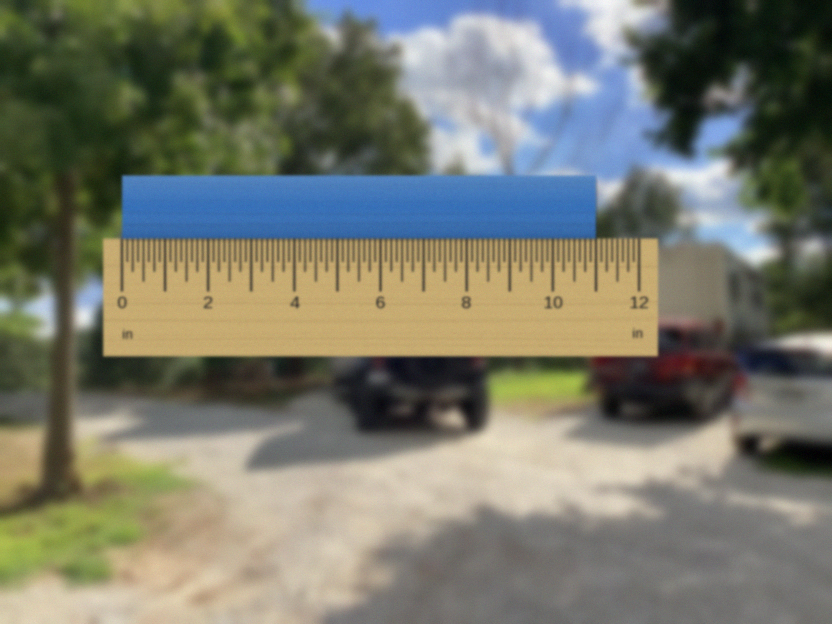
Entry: 11,in
